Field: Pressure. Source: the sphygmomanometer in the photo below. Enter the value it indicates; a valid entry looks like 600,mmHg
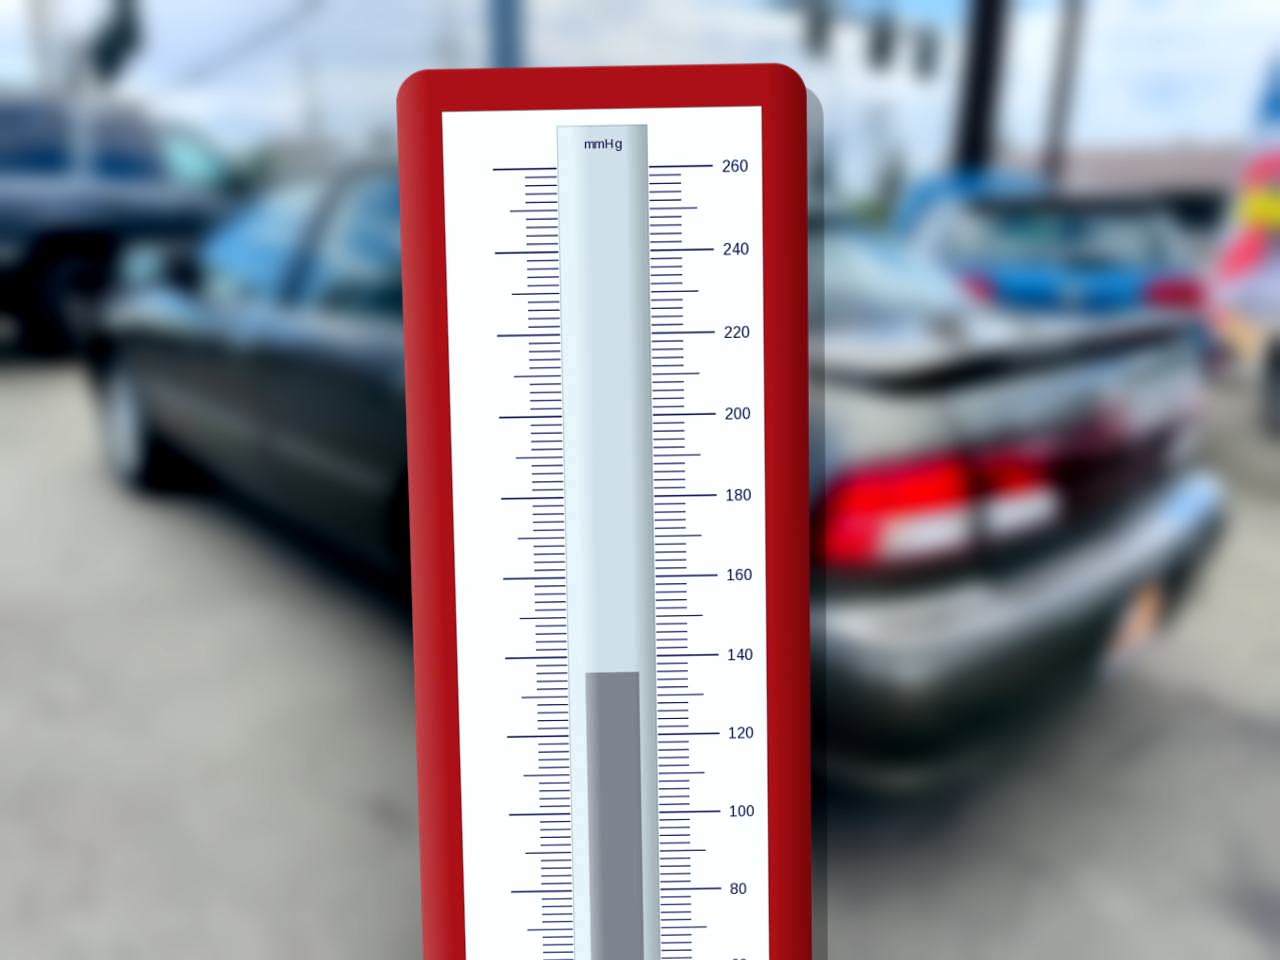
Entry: 136,mmHg
